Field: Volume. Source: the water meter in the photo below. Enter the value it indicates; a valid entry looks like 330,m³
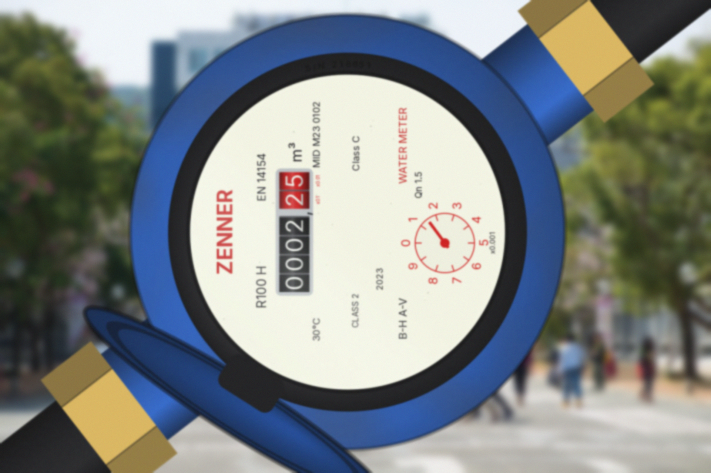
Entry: 2.251,m³
